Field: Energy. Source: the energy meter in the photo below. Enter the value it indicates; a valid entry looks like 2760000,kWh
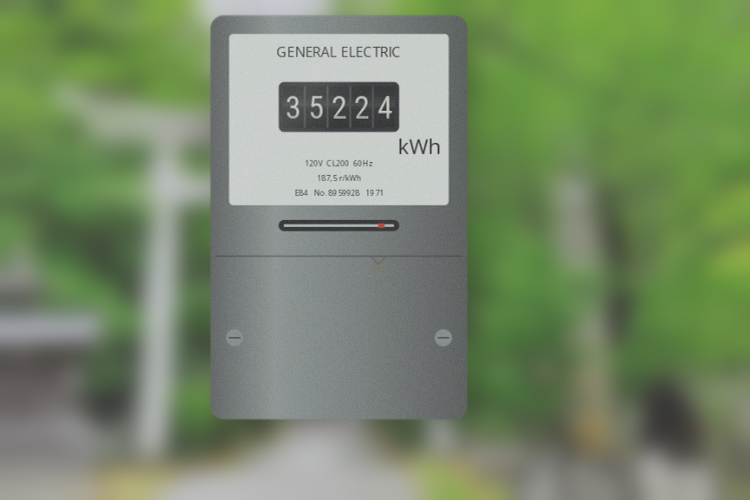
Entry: 35224,kWh
